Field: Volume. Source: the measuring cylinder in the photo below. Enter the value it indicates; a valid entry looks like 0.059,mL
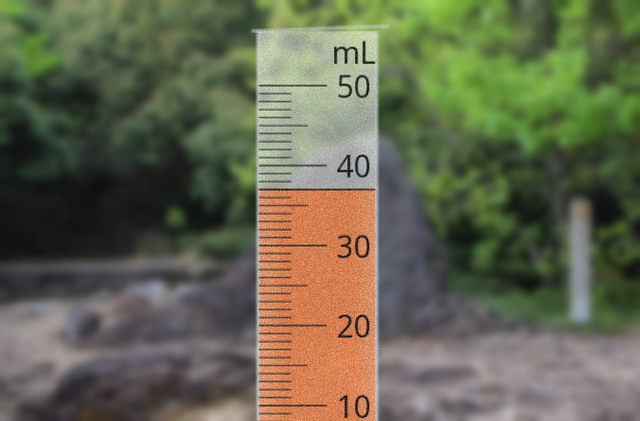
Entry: 37,mL
